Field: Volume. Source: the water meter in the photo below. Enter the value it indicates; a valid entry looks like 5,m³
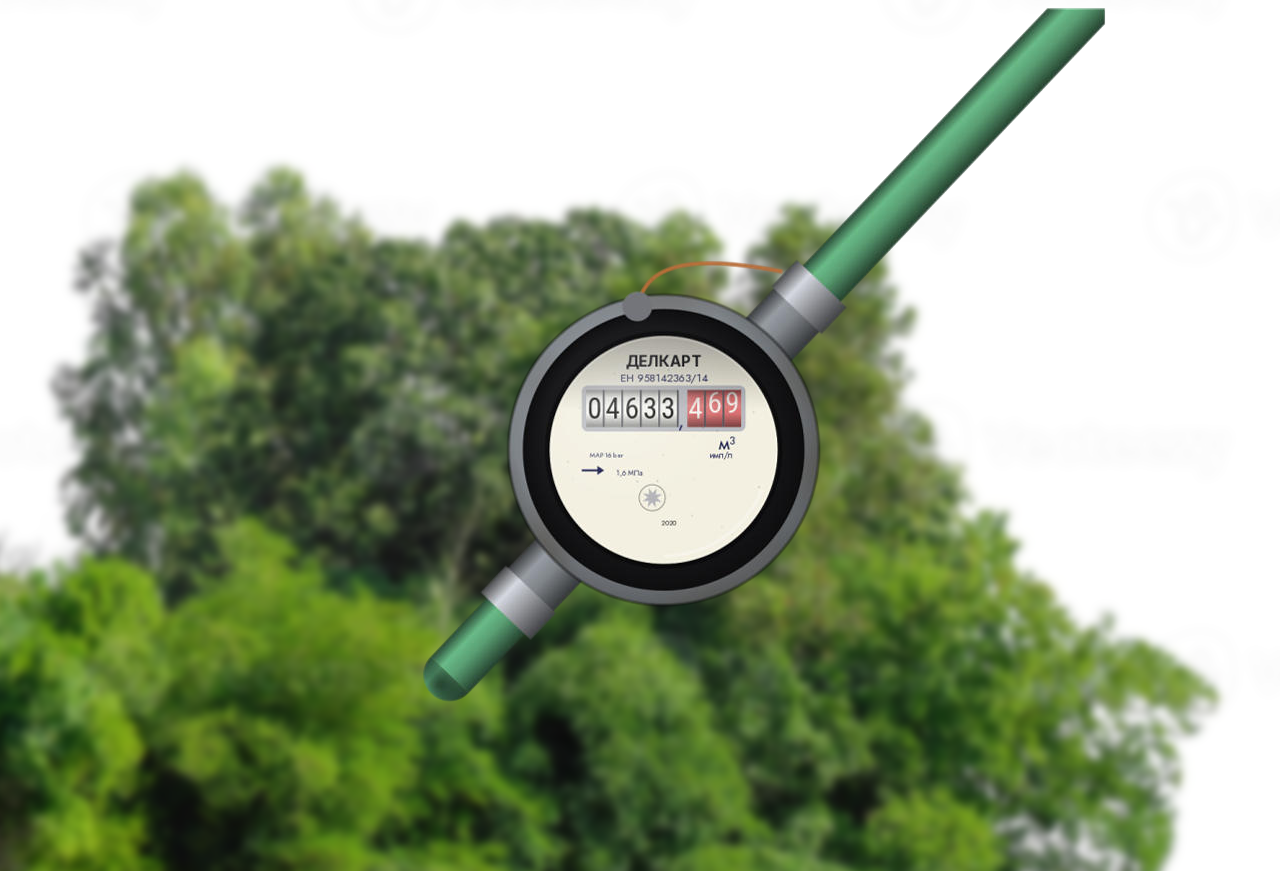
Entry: 4633.469,m³
